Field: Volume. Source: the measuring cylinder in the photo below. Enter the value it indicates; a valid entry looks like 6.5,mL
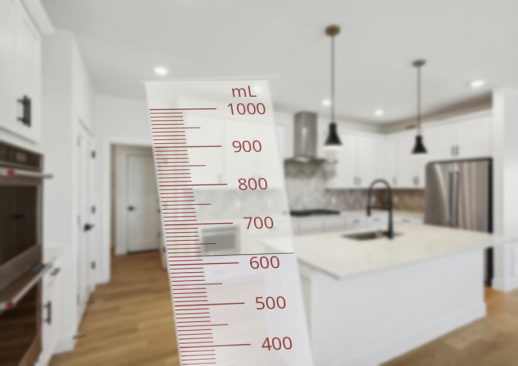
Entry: 620,mL
